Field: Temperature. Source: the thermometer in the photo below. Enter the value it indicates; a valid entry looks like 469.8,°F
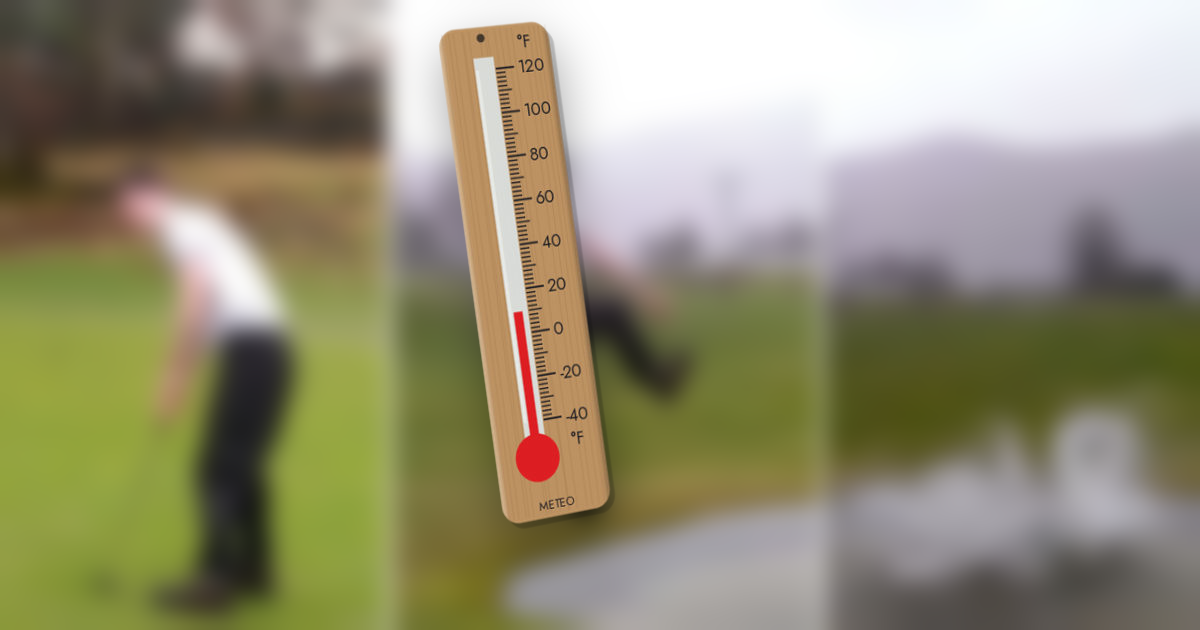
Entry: 10,°F
